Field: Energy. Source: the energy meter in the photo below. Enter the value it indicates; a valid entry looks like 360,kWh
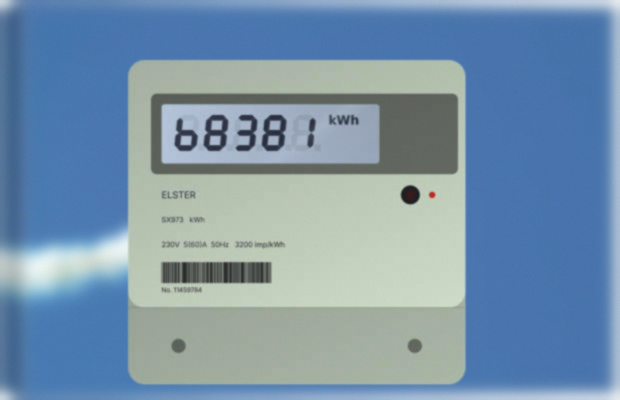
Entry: 68381,kWh
